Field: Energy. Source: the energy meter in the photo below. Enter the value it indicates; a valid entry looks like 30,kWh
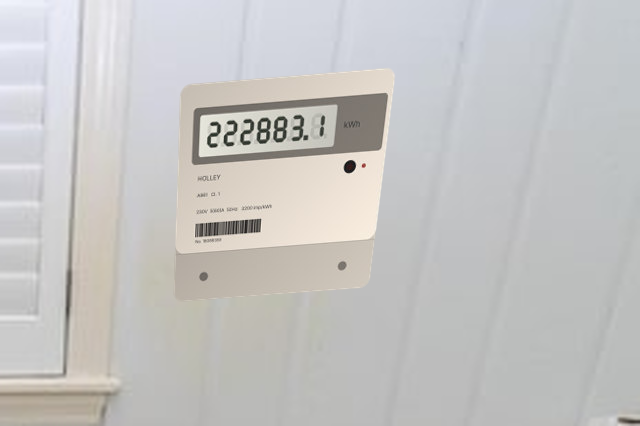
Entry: 222883.1,kWh
